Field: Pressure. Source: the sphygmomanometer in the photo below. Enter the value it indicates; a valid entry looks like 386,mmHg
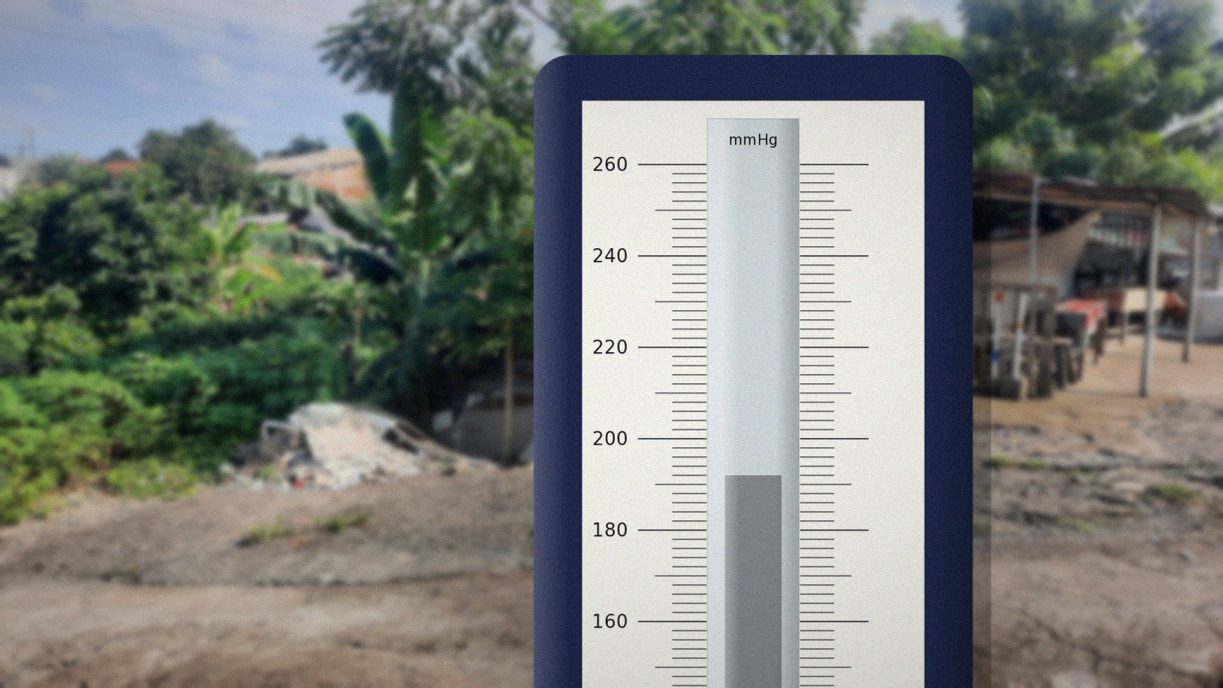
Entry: 192,mmHg
